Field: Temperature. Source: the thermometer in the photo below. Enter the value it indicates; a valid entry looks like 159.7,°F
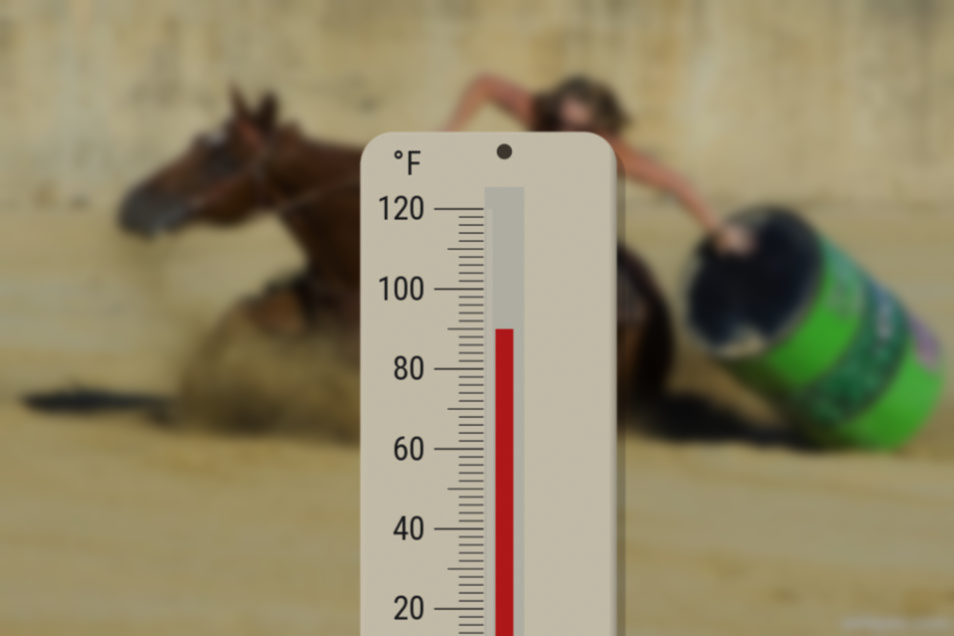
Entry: 90,°F
